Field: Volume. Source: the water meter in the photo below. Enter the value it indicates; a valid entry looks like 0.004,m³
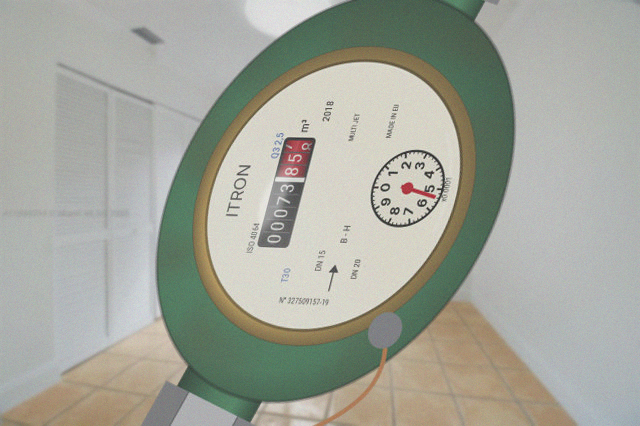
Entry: 73.8575,m³
